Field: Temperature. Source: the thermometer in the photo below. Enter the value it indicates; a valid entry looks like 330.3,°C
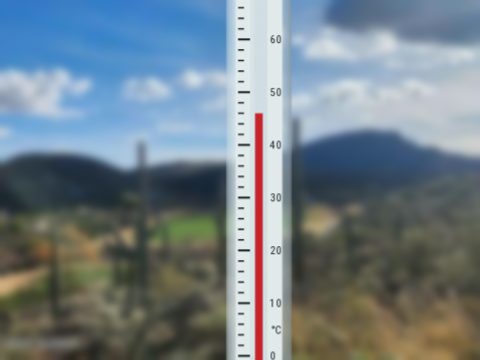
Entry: 46,°C
